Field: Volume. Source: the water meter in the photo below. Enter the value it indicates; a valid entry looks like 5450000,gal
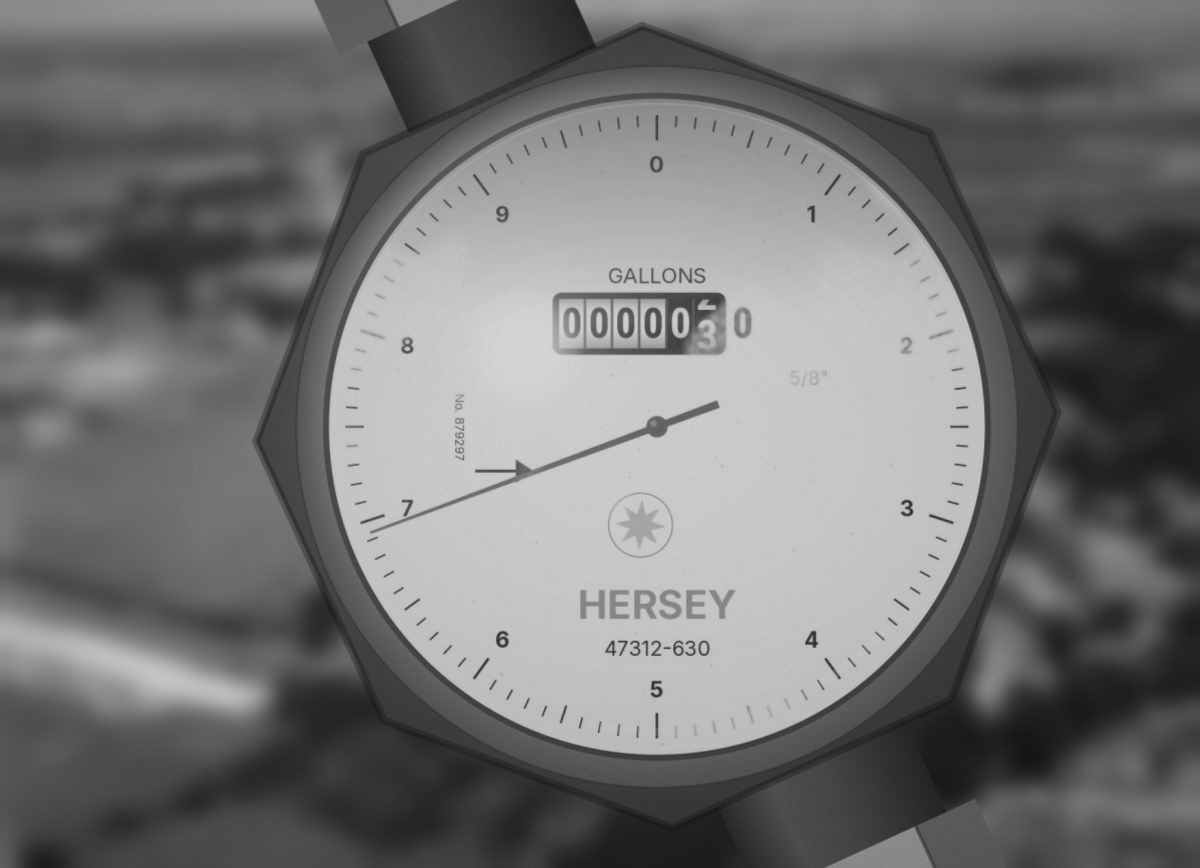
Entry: 26.9,gal
